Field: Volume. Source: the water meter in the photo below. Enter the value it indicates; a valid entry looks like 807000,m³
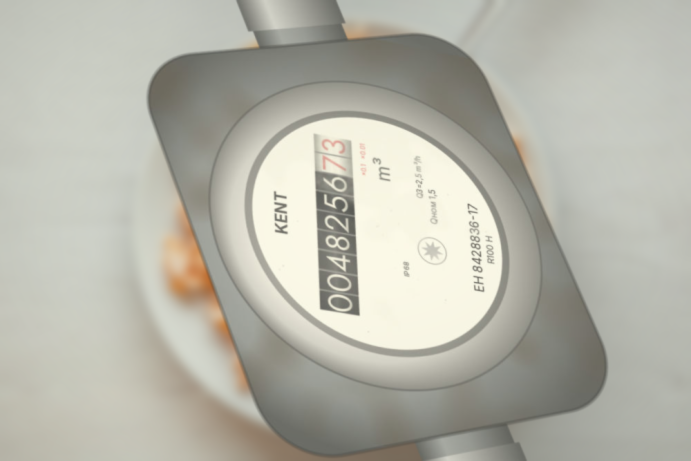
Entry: 48256.73,m³
